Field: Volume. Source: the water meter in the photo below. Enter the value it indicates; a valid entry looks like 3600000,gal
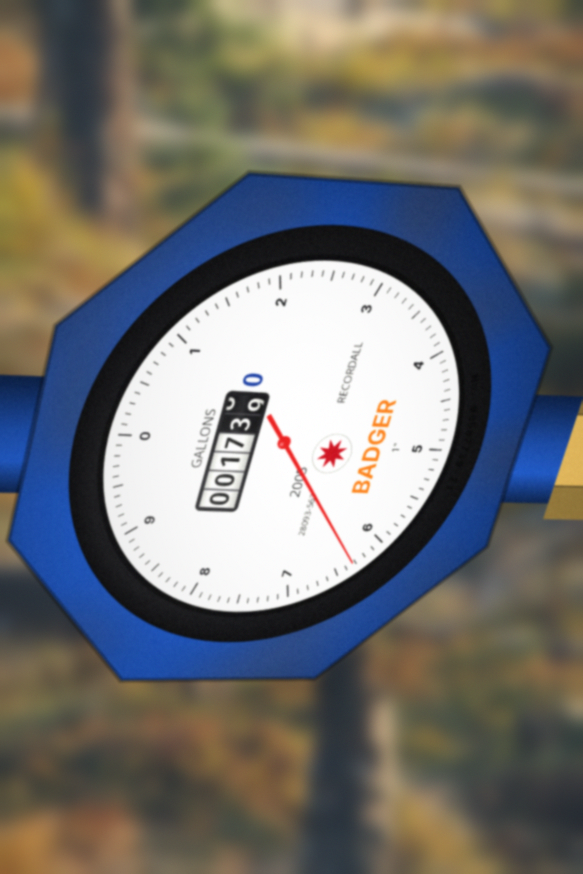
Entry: 17386.3,gal
